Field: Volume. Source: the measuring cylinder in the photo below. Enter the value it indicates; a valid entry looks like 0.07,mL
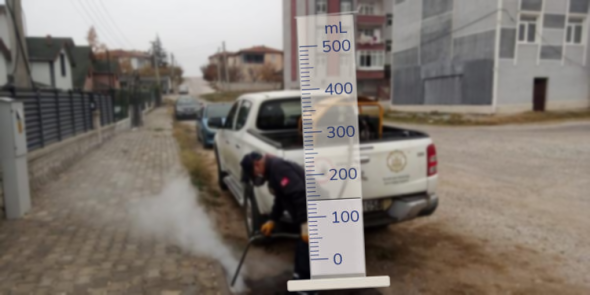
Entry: 140,mL
